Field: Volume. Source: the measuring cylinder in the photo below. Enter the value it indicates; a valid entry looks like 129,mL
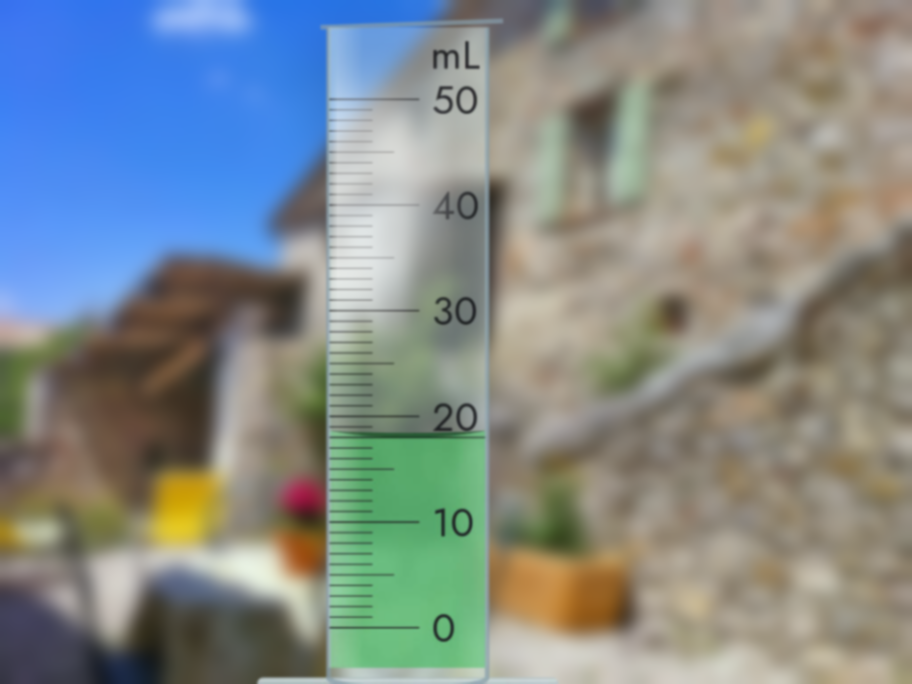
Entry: 18,mL
